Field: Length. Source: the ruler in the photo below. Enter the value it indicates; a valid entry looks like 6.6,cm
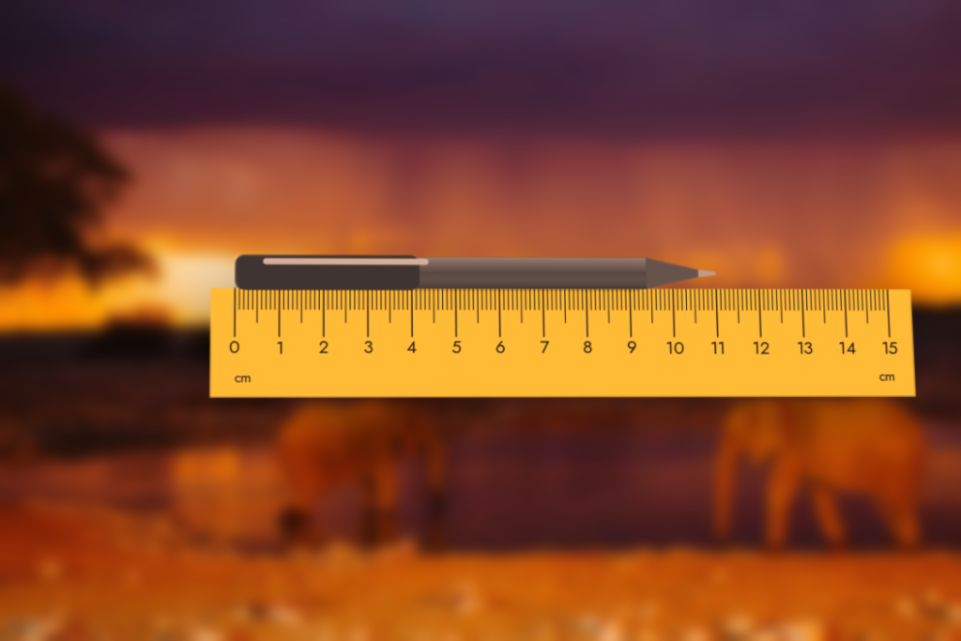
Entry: 11,cm
